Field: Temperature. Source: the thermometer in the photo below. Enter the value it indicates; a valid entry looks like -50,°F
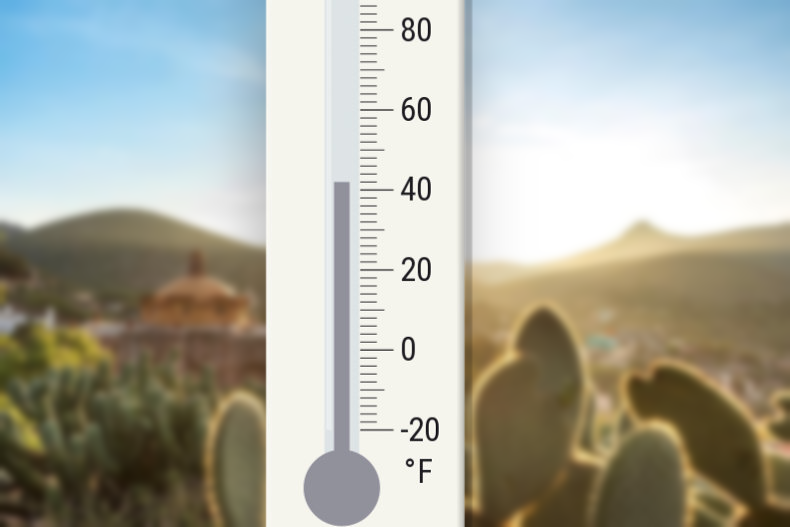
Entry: 42,°F
